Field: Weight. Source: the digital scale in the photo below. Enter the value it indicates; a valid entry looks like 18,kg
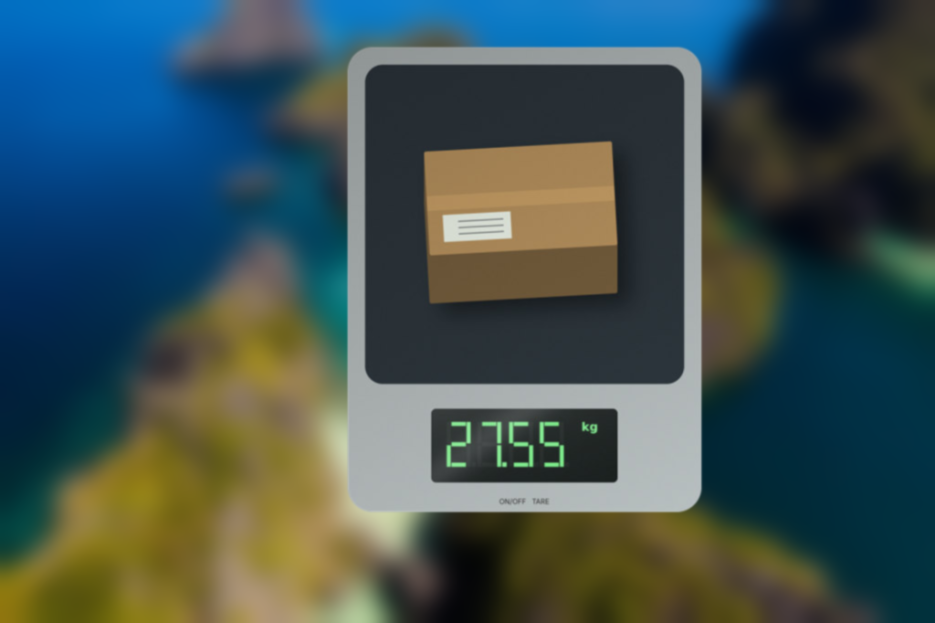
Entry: 27.55,kg
